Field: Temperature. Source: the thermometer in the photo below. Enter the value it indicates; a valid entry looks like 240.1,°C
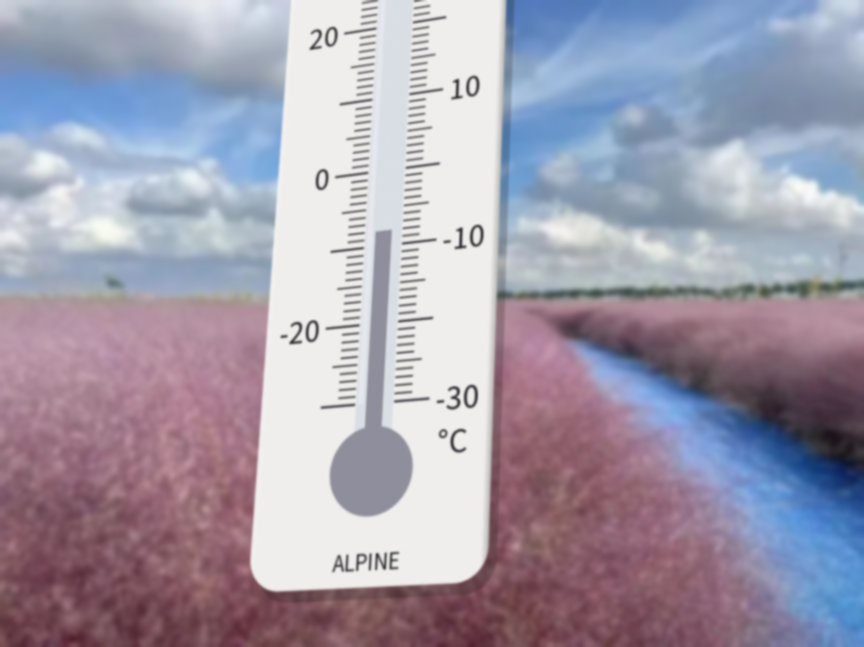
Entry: -8,°C
